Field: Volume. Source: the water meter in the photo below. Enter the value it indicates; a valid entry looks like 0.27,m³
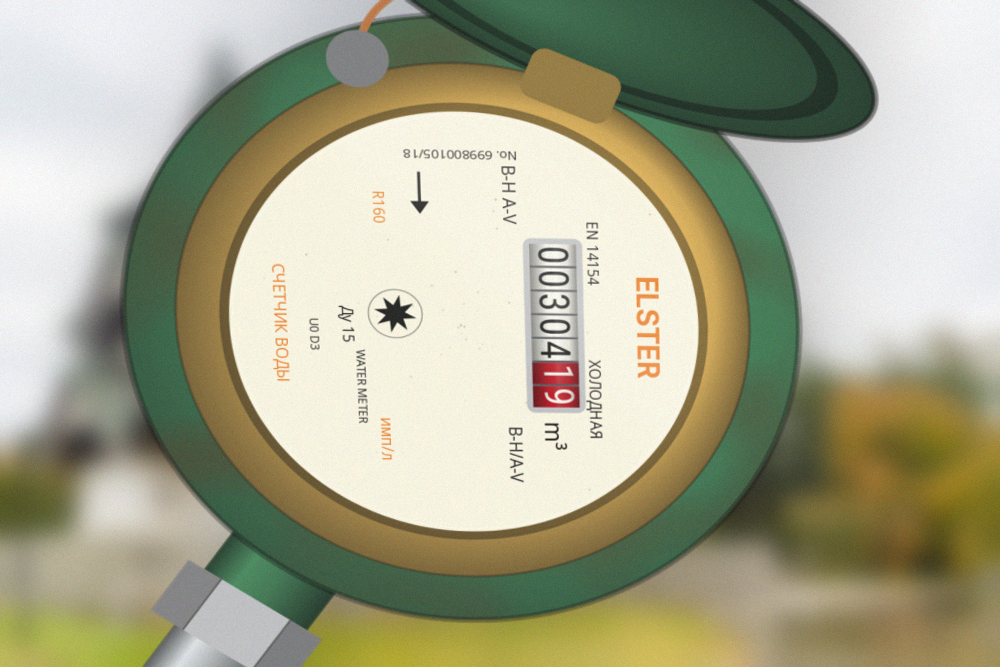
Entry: 304.19,m³
